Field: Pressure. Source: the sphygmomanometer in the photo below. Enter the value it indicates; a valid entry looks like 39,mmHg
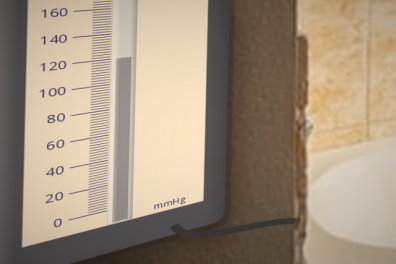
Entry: 120,mmHg
